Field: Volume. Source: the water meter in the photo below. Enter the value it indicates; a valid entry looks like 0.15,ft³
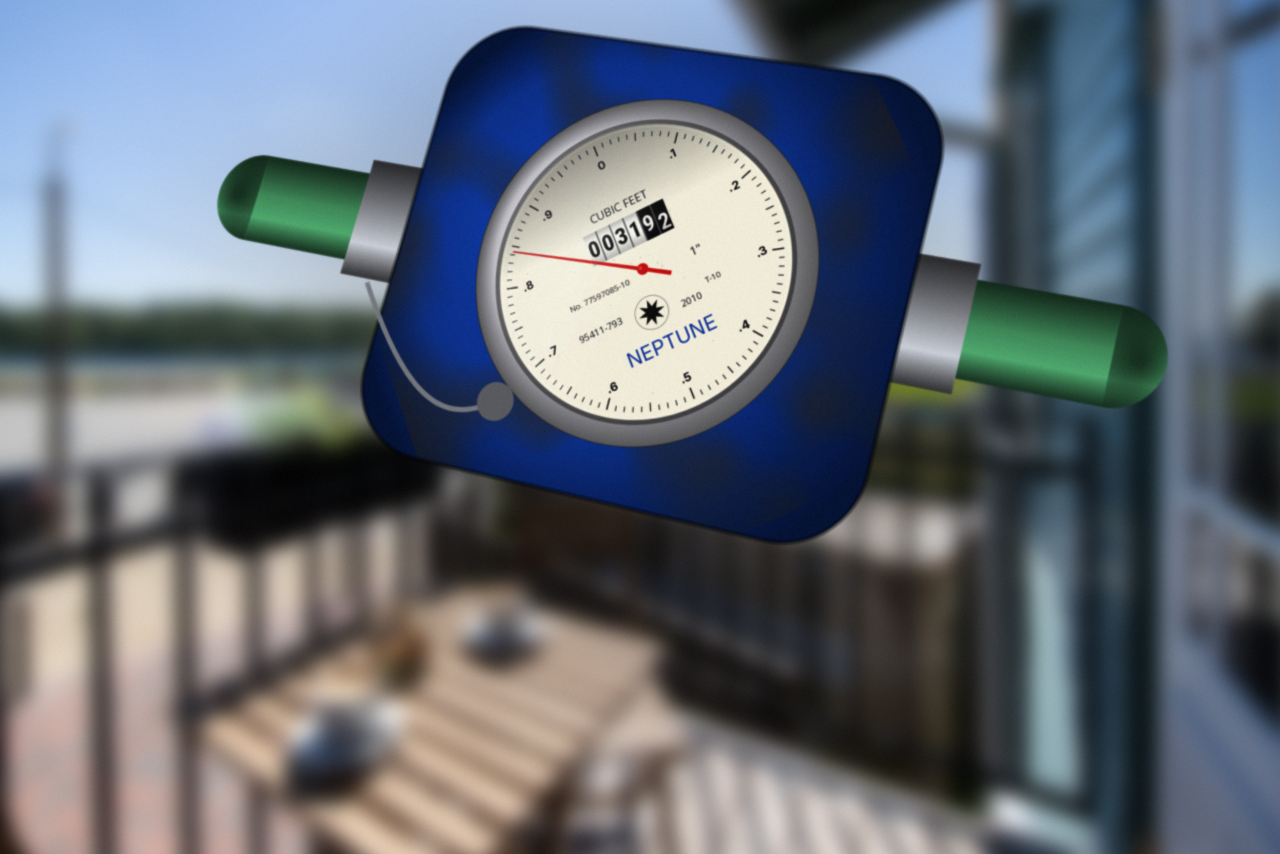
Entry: 3191.84,ft³
